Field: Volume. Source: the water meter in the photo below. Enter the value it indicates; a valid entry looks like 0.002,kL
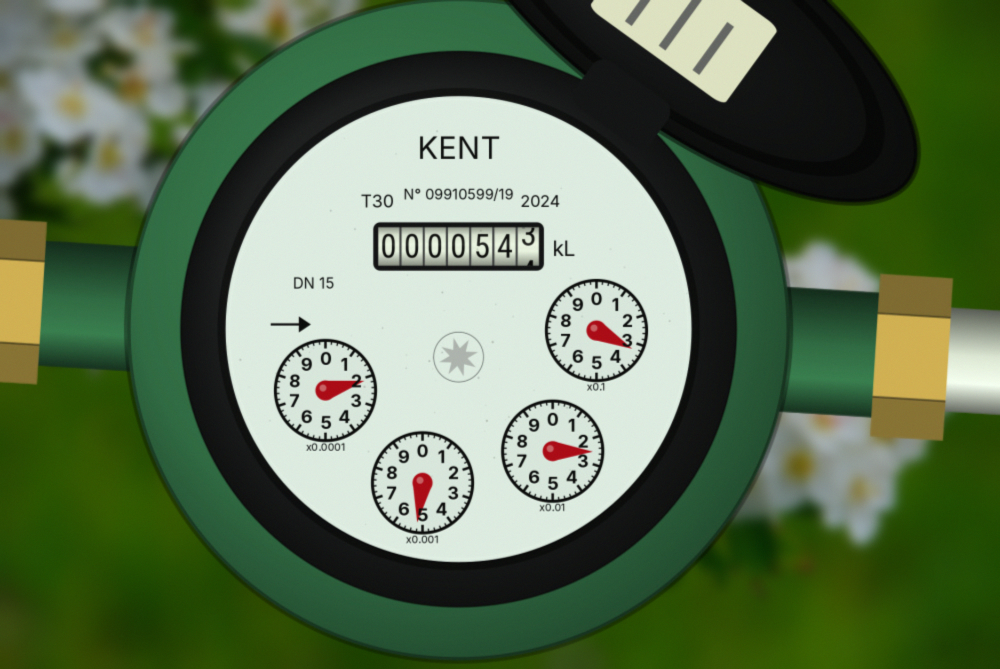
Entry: 543.3252,kL
